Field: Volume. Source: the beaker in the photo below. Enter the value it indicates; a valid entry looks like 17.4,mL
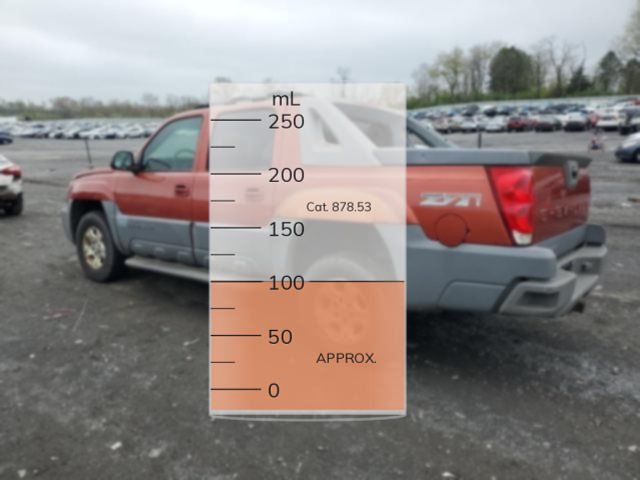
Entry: 100,mL
